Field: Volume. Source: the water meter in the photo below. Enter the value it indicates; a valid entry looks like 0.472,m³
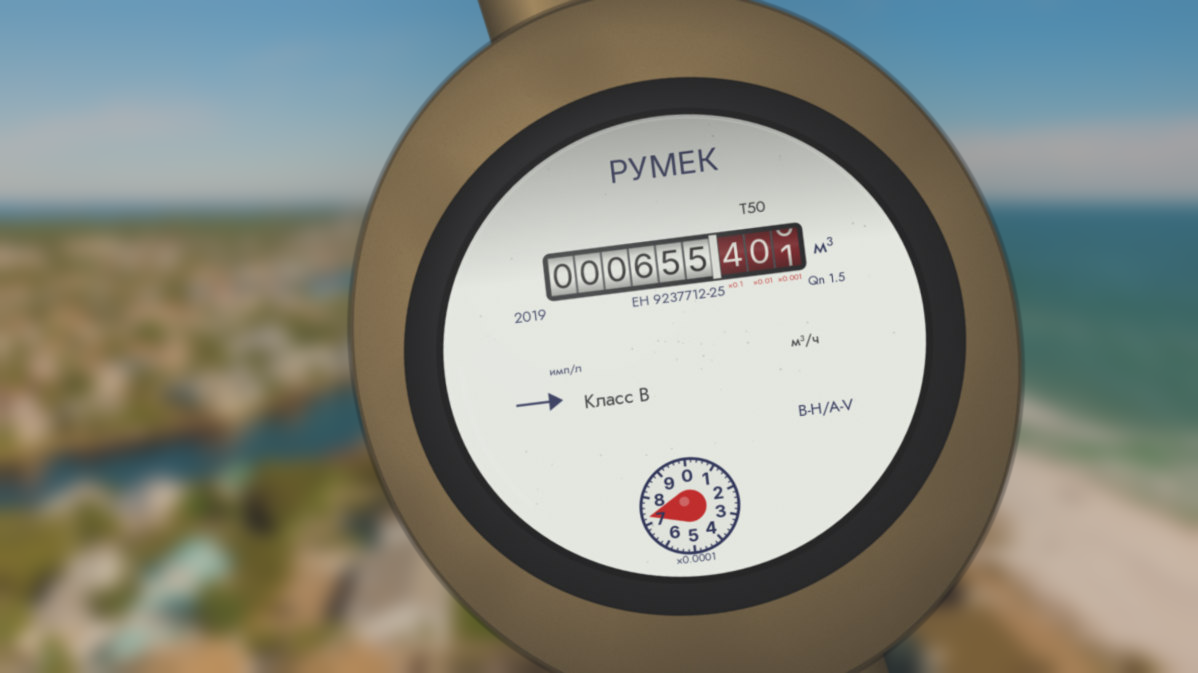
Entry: 655.4007,m³
